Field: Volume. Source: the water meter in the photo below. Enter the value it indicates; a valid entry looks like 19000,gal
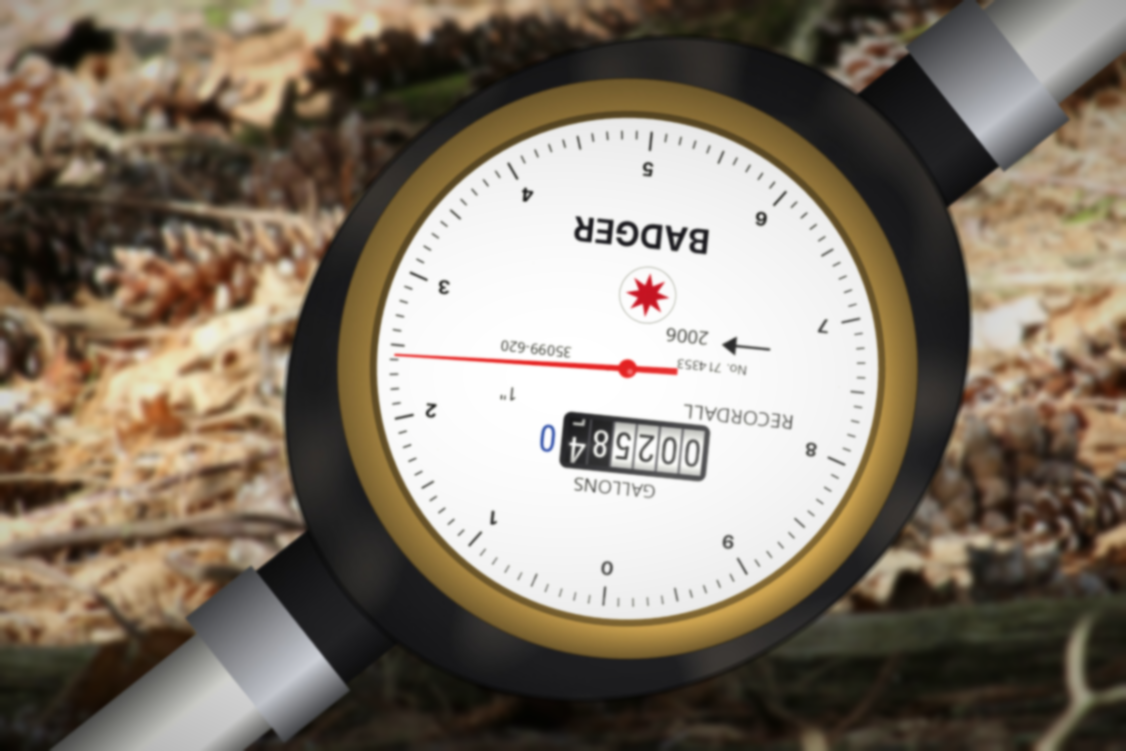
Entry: 25842.4,gal
